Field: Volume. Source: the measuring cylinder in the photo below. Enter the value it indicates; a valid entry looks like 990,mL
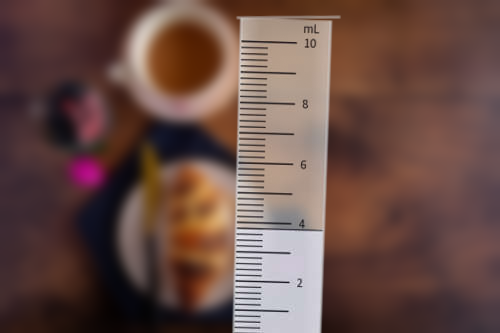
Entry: 3.8,mL
